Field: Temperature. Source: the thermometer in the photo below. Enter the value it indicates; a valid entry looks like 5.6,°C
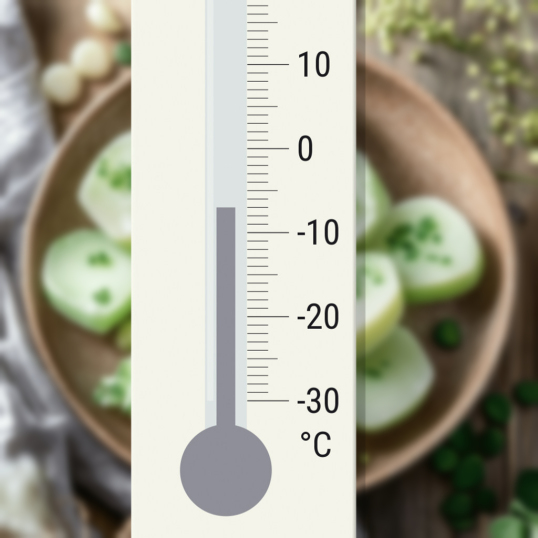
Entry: -7,°C
